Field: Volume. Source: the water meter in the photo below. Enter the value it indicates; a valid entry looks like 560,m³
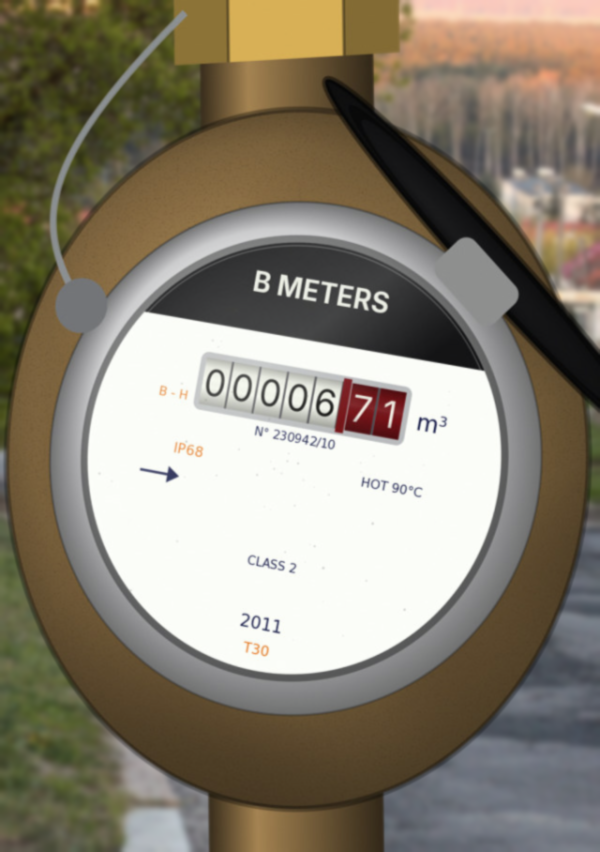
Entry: 6.71,m³
